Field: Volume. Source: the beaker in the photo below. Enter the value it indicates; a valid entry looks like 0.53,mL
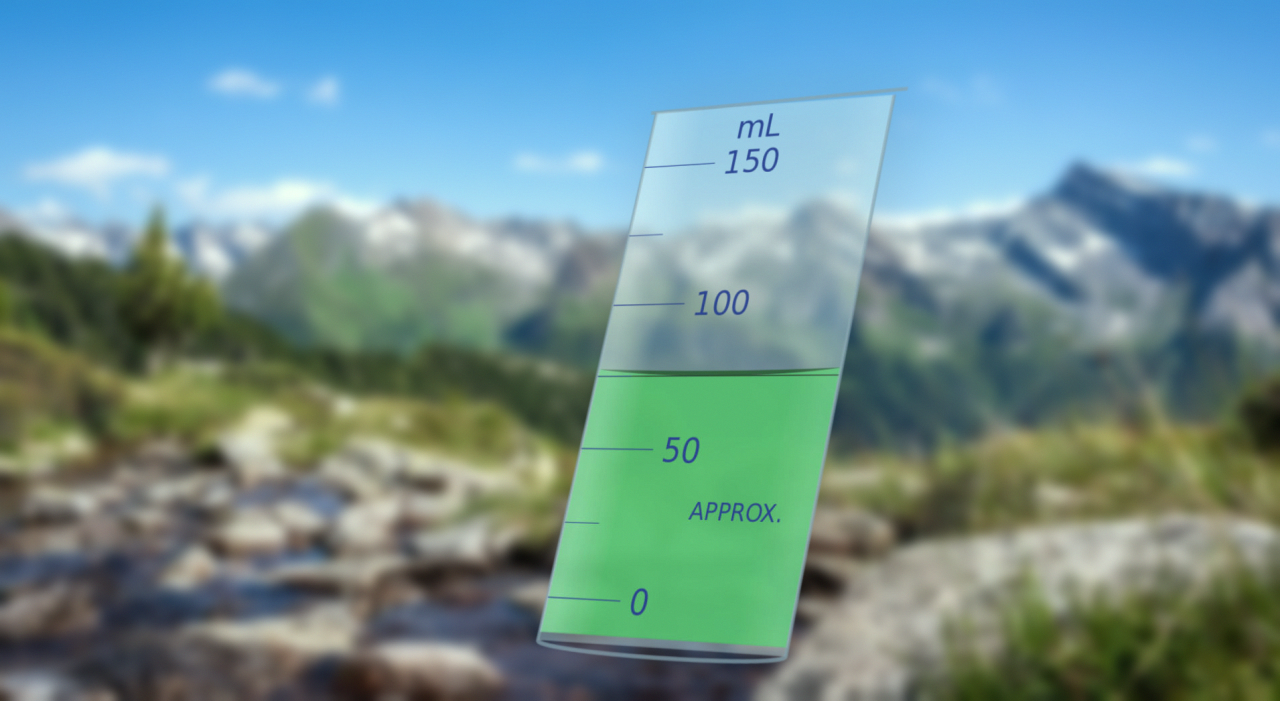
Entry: 75,mL
